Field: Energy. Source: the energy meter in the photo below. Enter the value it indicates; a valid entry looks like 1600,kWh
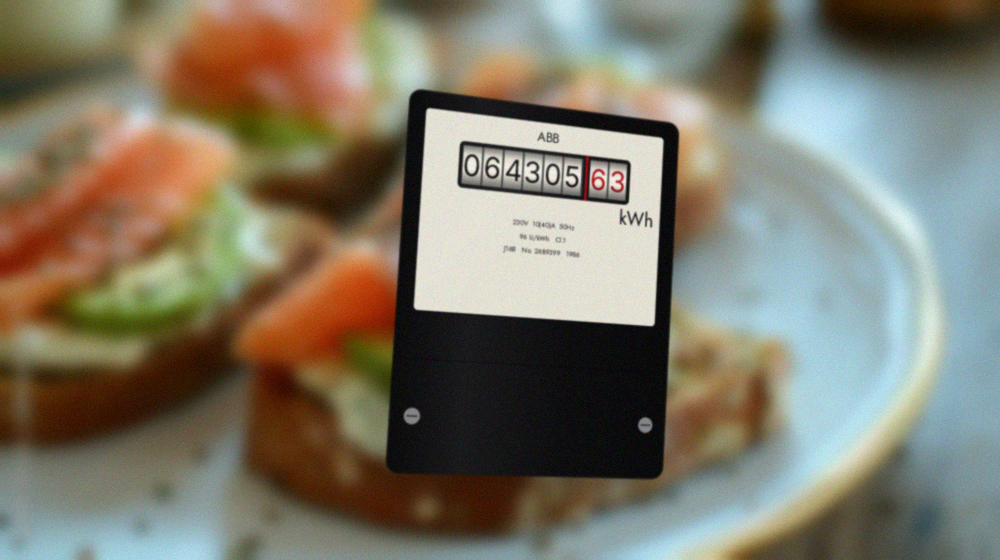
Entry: 64305.63,kWh
